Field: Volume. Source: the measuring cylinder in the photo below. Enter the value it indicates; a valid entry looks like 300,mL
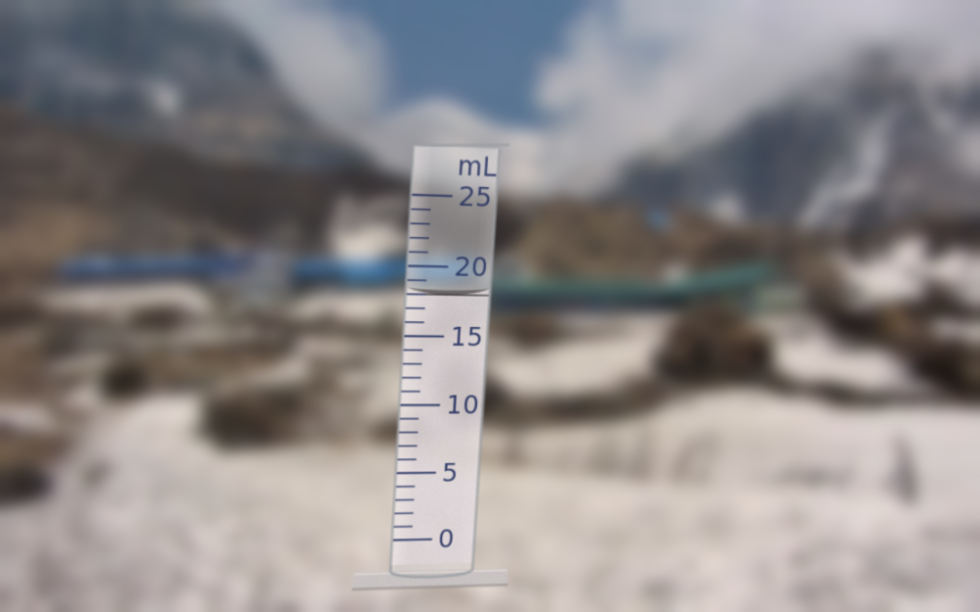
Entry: 18,mL
